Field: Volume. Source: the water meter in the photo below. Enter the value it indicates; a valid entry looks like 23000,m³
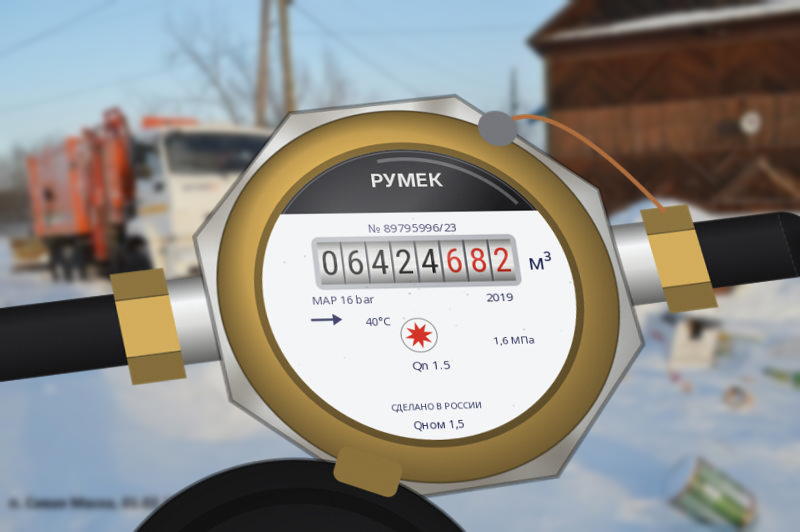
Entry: 6424.682,m³
